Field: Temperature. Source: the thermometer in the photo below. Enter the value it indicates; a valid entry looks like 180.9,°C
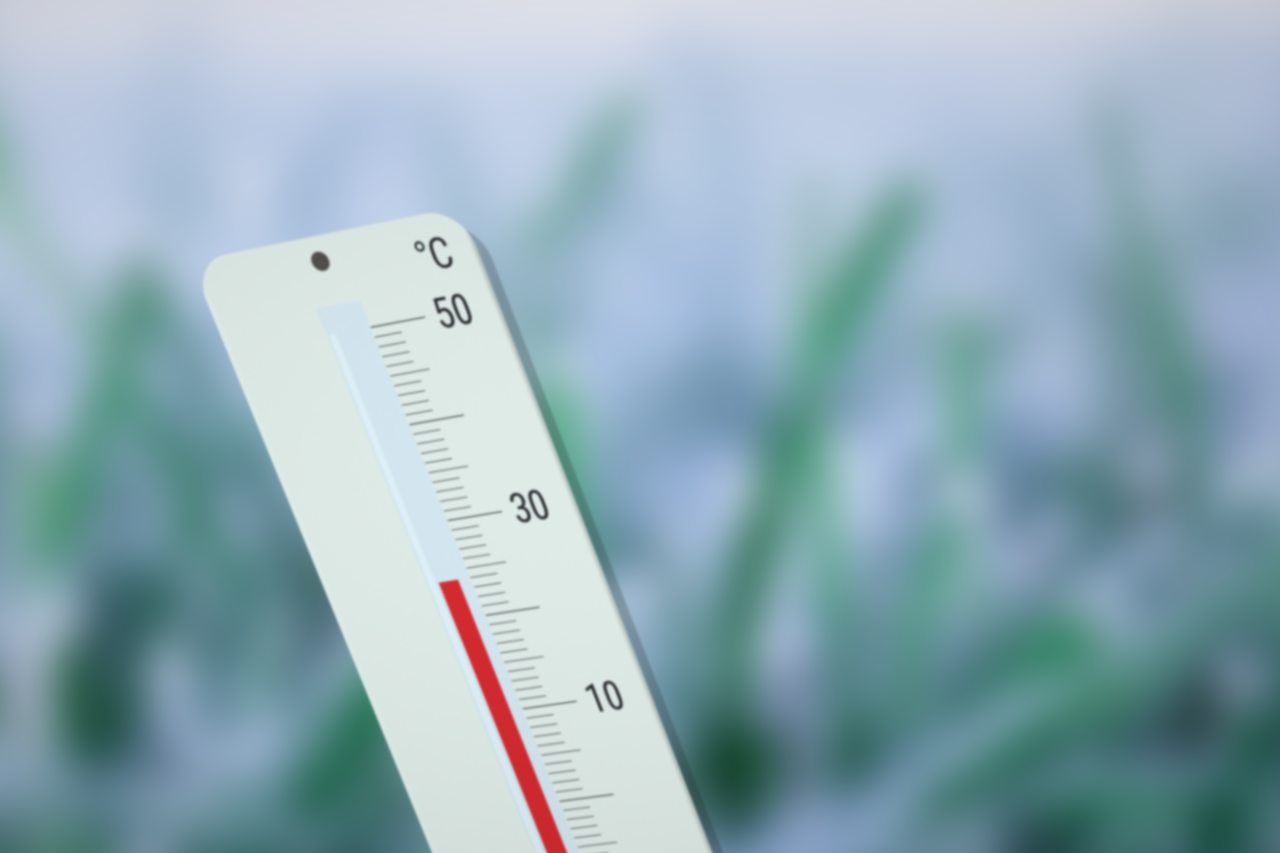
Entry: 24,°C
